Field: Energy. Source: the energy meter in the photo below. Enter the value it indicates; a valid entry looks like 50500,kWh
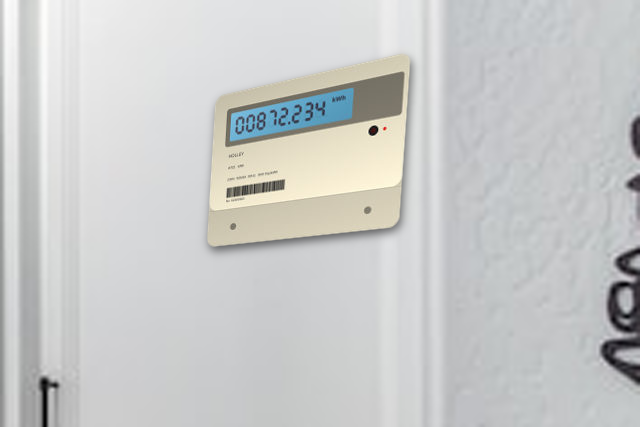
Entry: 872.234,kWh
